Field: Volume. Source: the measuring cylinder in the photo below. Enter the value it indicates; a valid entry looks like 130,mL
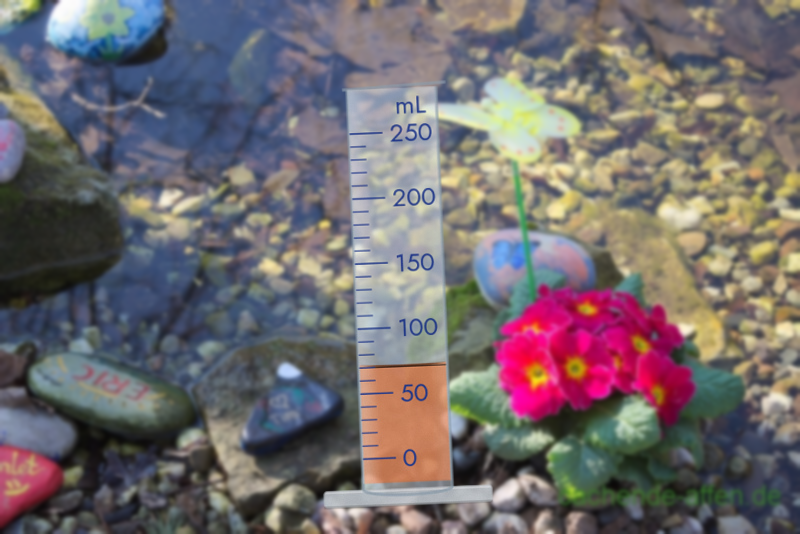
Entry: 70,mL
